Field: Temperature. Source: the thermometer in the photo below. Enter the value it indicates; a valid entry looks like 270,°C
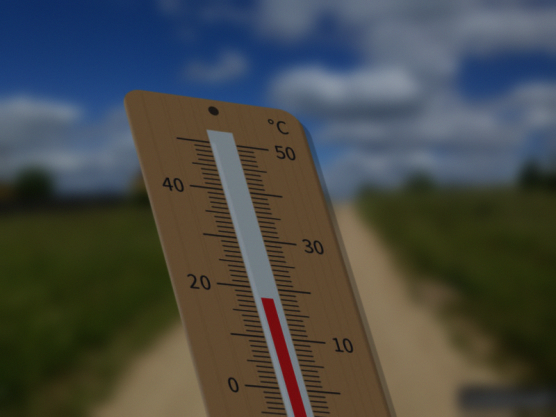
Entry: 18,°C
